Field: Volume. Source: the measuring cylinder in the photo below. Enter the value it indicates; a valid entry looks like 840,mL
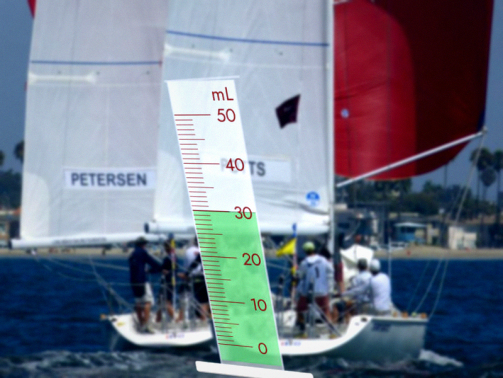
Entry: 30,mL
